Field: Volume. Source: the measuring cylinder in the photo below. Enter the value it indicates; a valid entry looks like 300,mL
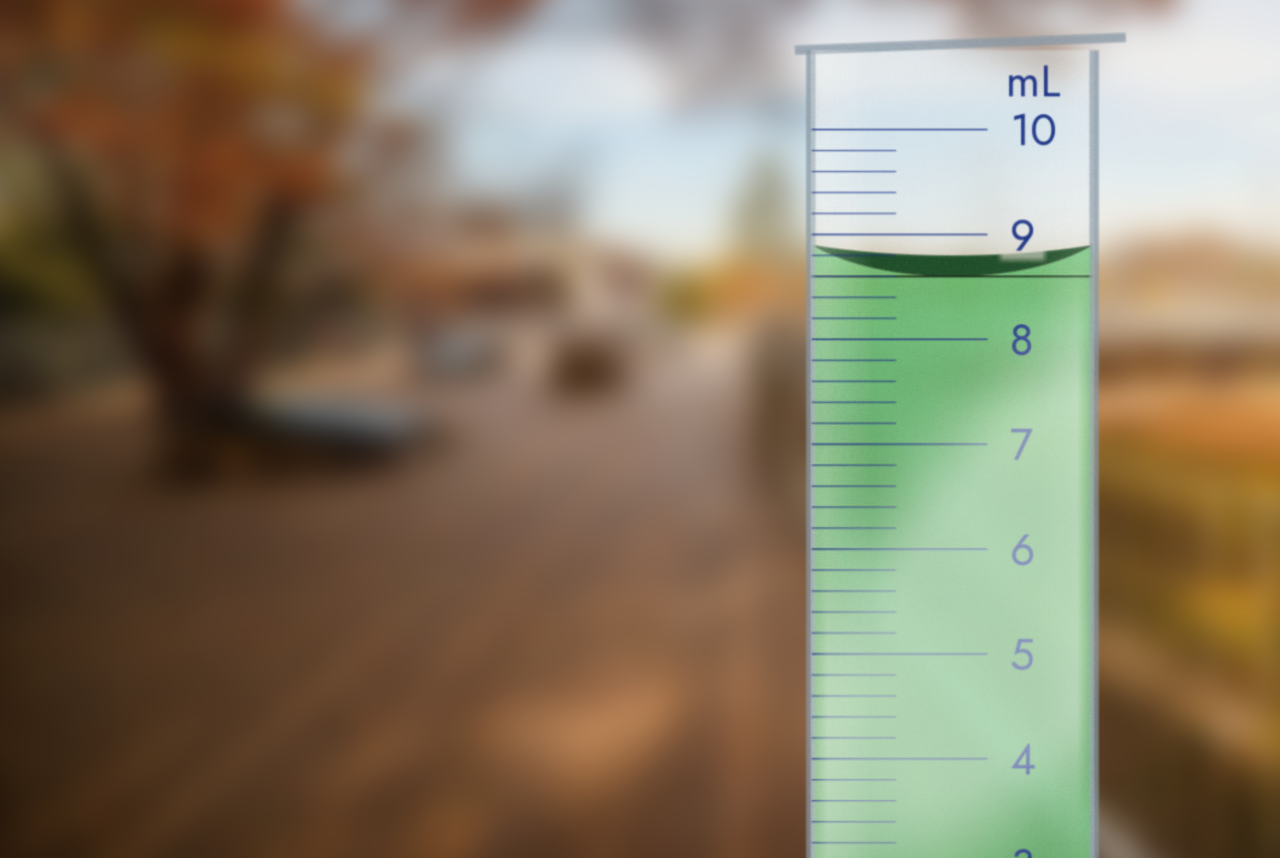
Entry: 8.6,mL
